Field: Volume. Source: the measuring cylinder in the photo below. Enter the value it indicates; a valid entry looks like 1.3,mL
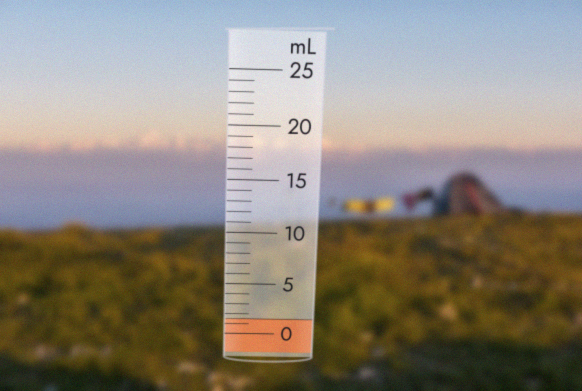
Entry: 1.5,mL
